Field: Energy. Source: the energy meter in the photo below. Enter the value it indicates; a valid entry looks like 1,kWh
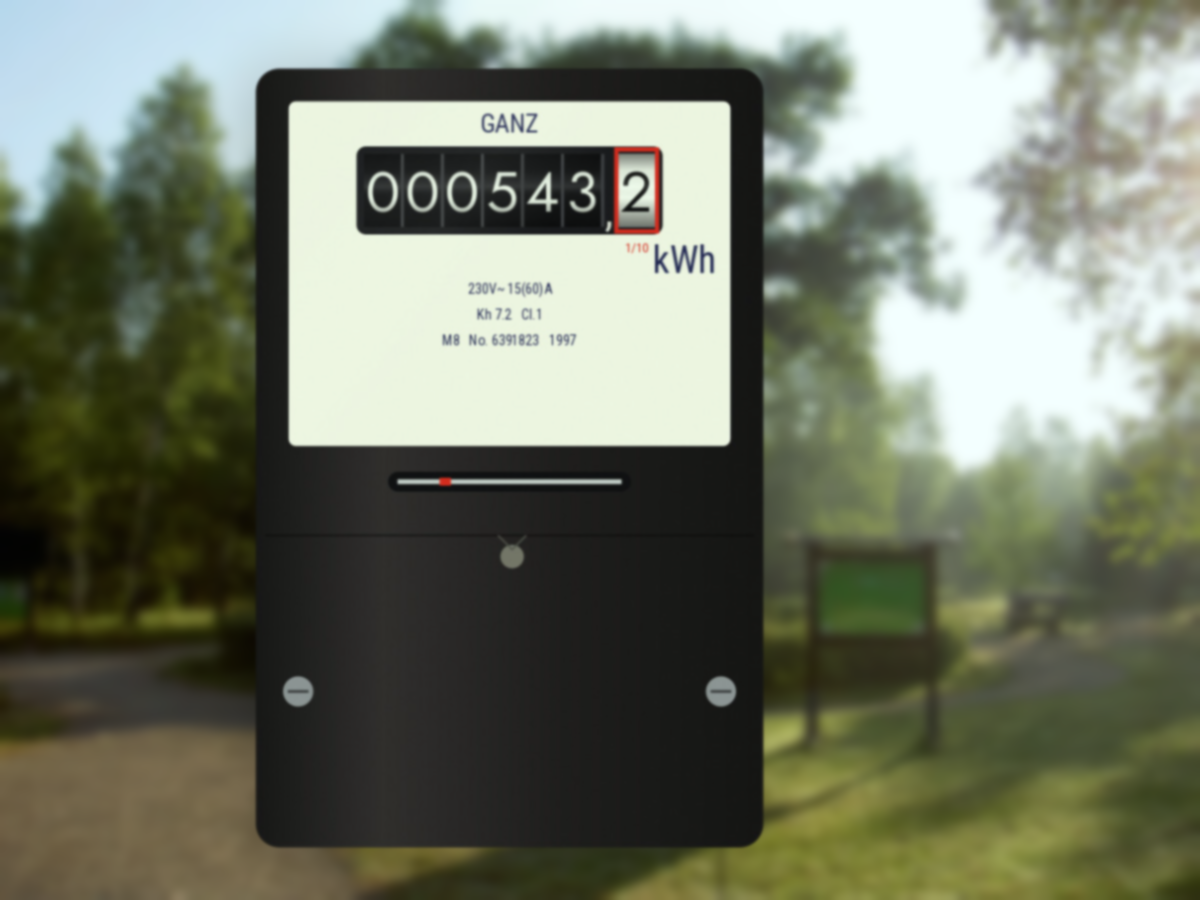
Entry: 543.2,kWh
